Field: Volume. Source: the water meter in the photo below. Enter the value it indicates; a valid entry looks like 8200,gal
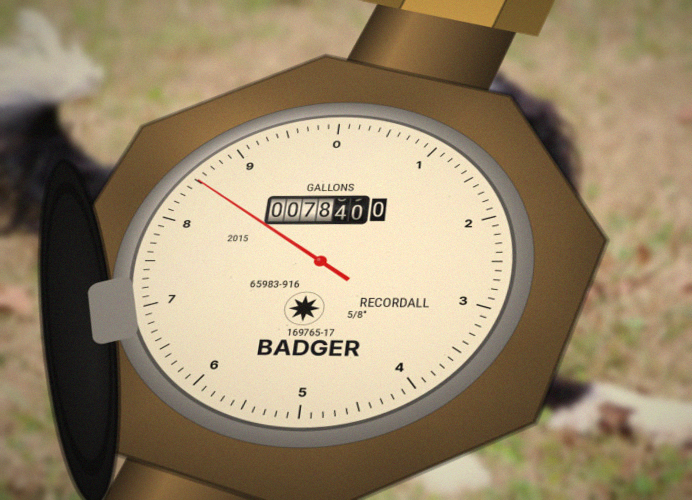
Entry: 78398.5,gal
